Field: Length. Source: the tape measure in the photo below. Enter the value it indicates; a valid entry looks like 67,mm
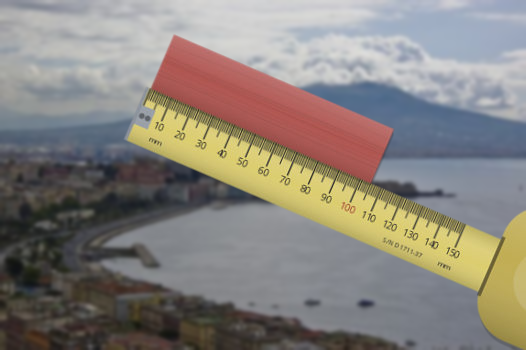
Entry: 105,mm
